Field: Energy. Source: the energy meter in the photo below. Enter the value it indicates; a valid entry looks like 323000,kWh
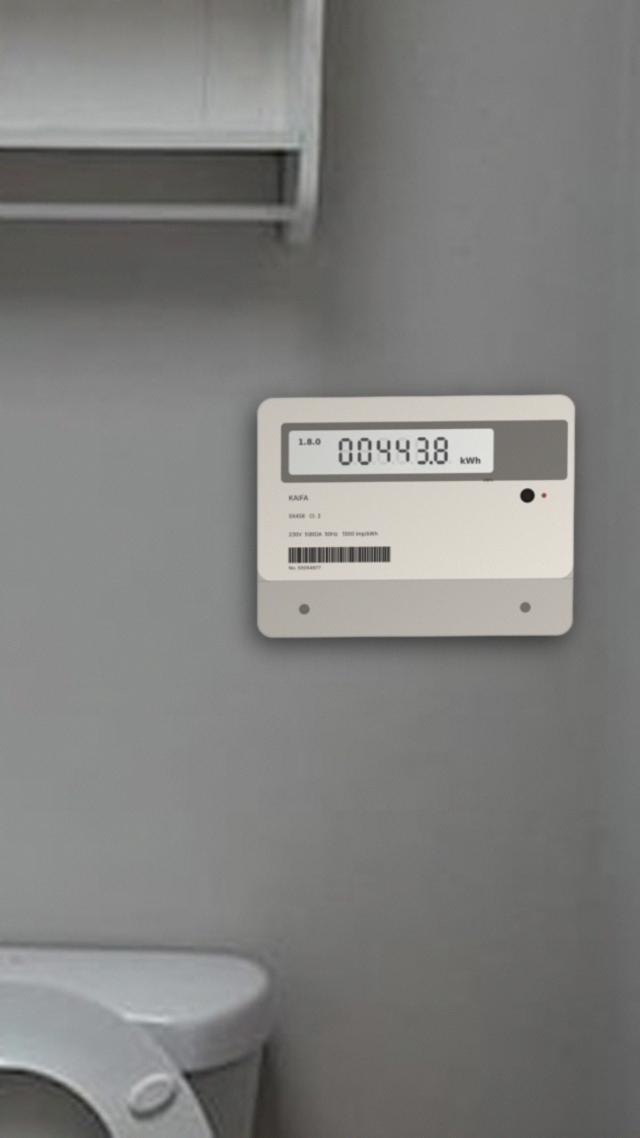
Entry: 443.8,kWh
